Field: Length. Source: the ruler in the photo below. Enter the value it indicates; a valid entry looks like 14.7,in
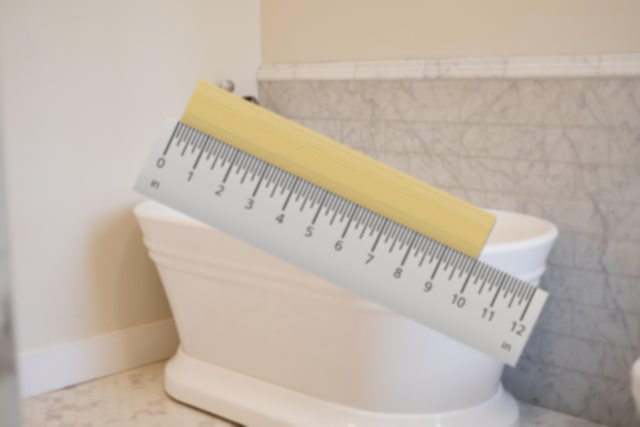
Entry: 10,in
